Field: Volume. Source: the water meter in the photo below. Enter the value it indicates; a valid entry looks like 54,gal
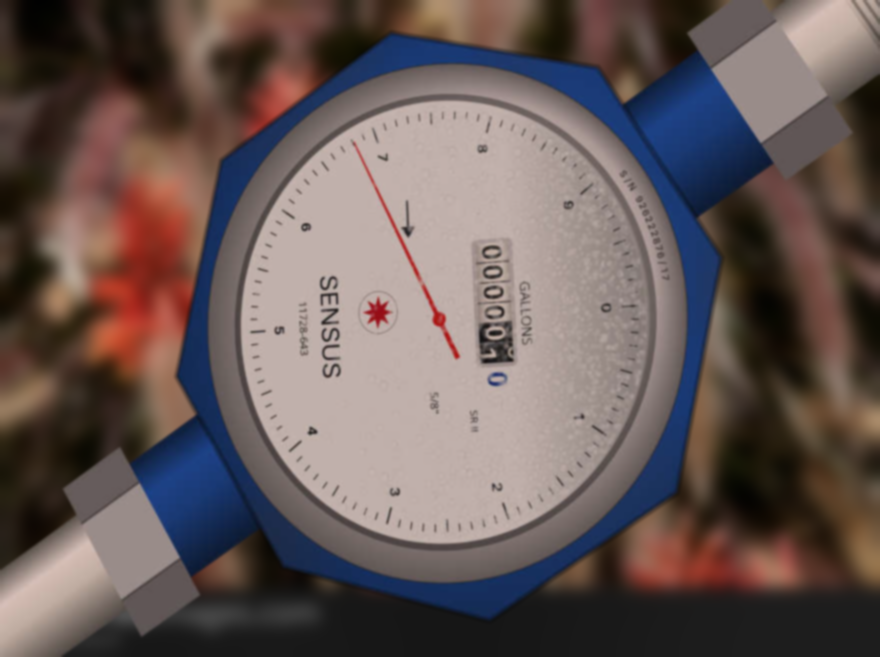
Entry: 6.8,gal
